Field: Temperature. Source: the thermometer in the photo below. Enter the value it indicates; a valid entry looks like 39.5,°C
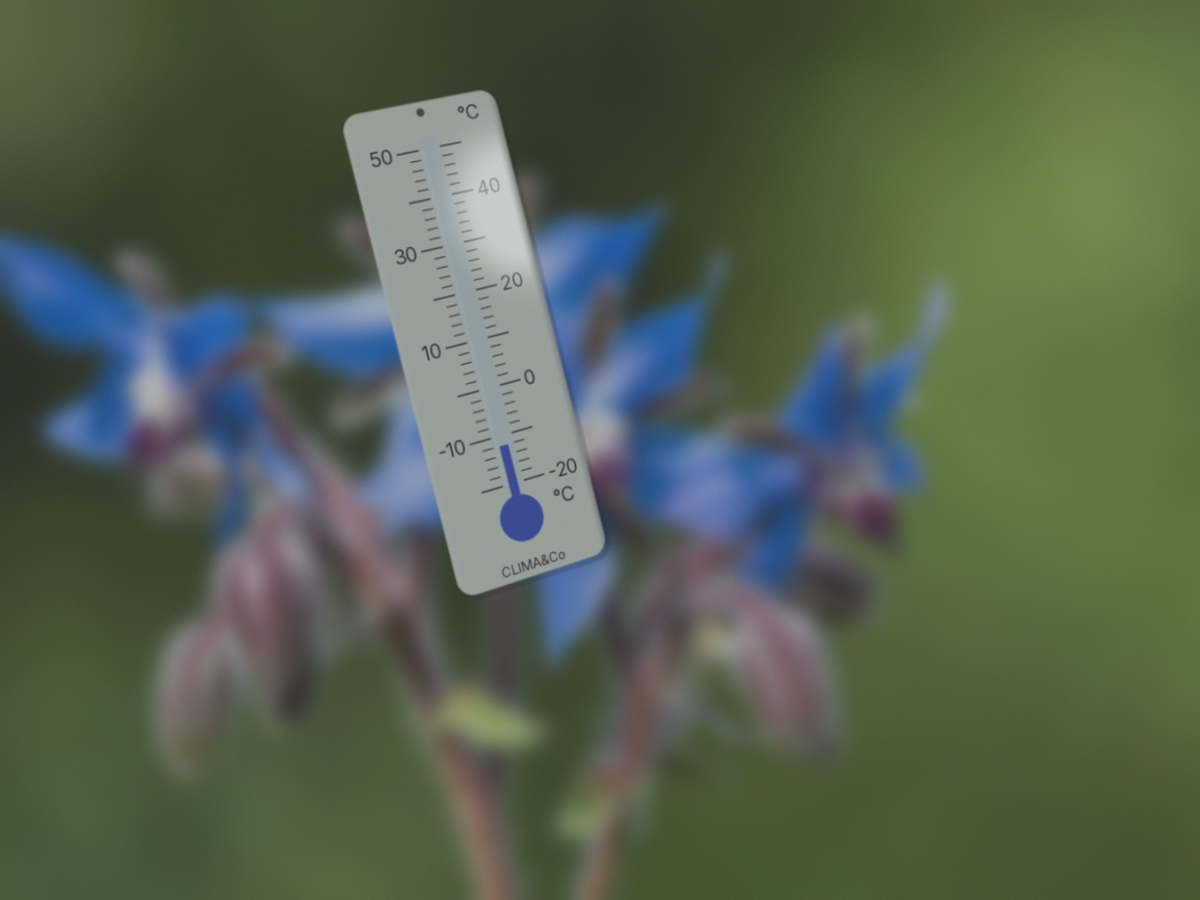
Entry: -12,°C
